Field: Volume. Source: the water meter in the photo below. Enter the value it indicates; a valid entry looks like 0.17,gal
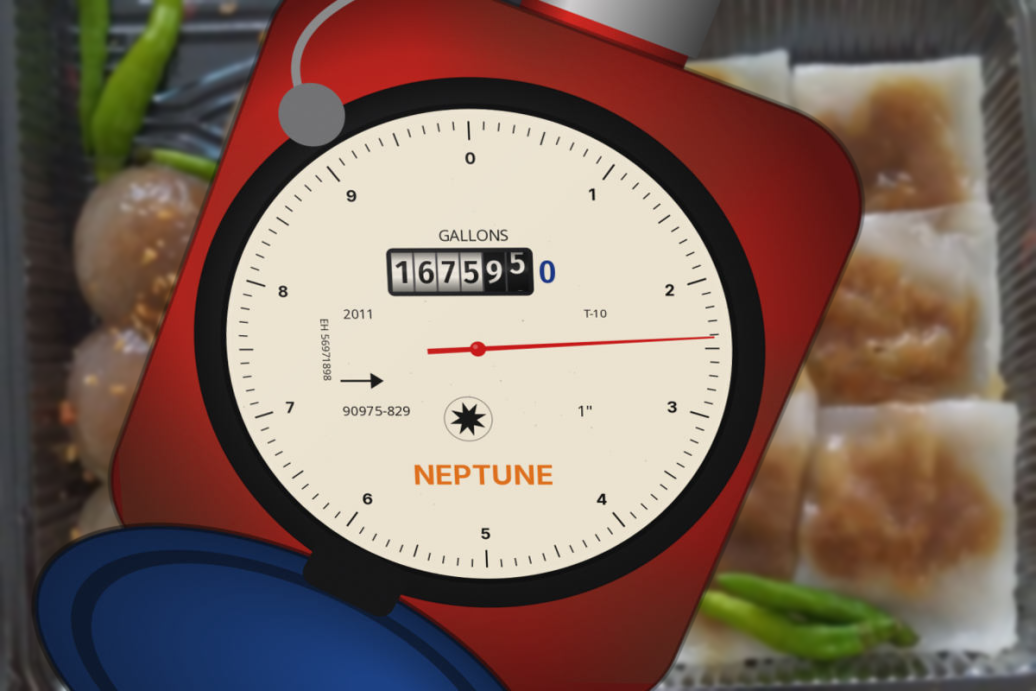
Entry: 1675952.4,gal
